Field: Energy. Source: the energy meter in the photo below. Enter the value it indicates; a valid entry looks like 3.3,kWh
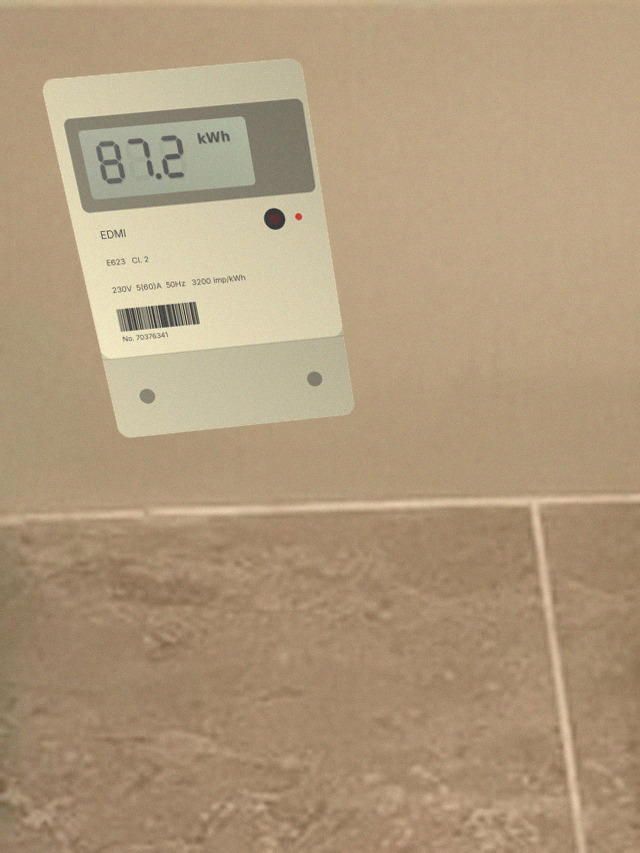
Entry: 87.2,kWh
